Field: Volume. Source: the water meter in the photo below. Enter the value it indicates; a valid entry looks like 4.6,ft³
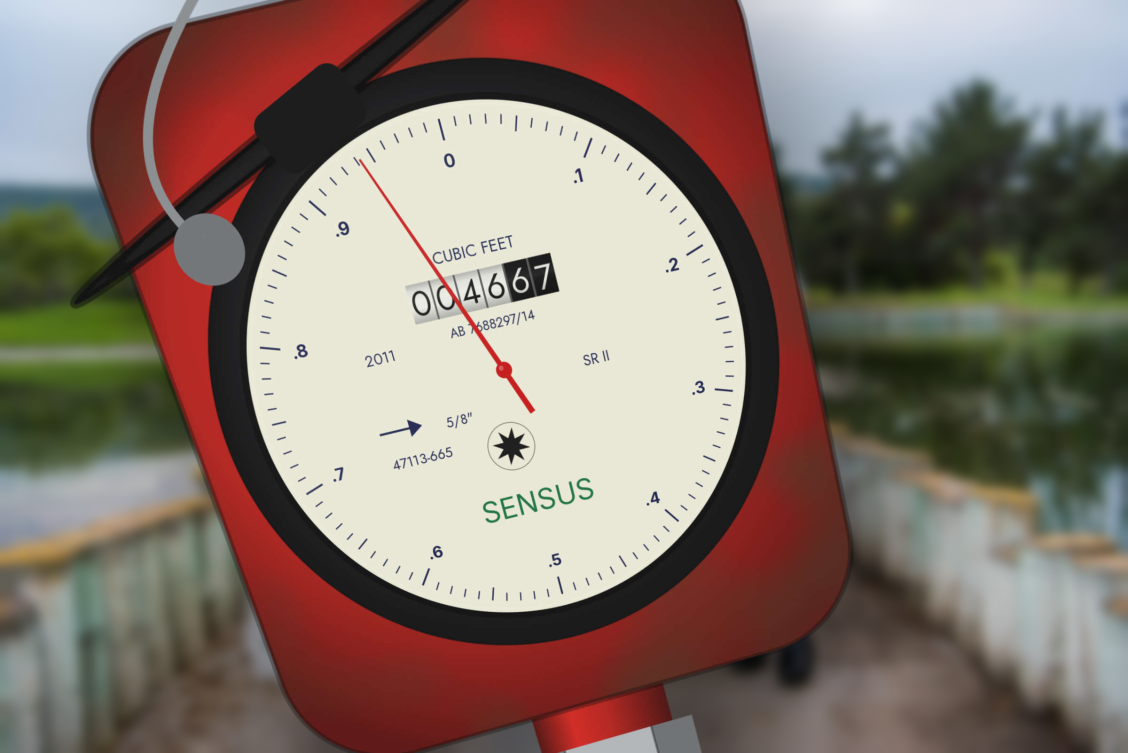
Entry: 4666.94,ft³
